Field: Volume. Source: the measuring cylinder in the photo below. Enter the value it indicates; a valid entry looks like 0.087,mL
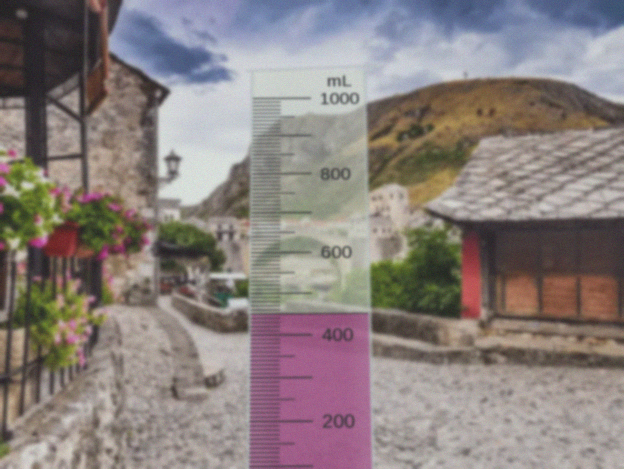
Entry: 450,mL
